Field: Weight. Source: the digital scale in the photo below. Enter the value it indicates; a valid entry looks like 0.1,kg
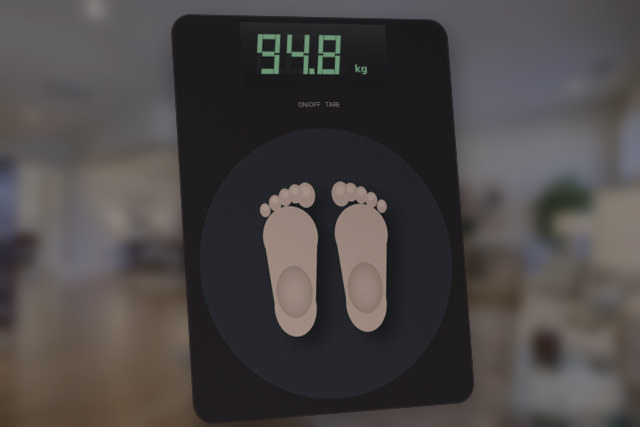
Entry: 94.8,kg
